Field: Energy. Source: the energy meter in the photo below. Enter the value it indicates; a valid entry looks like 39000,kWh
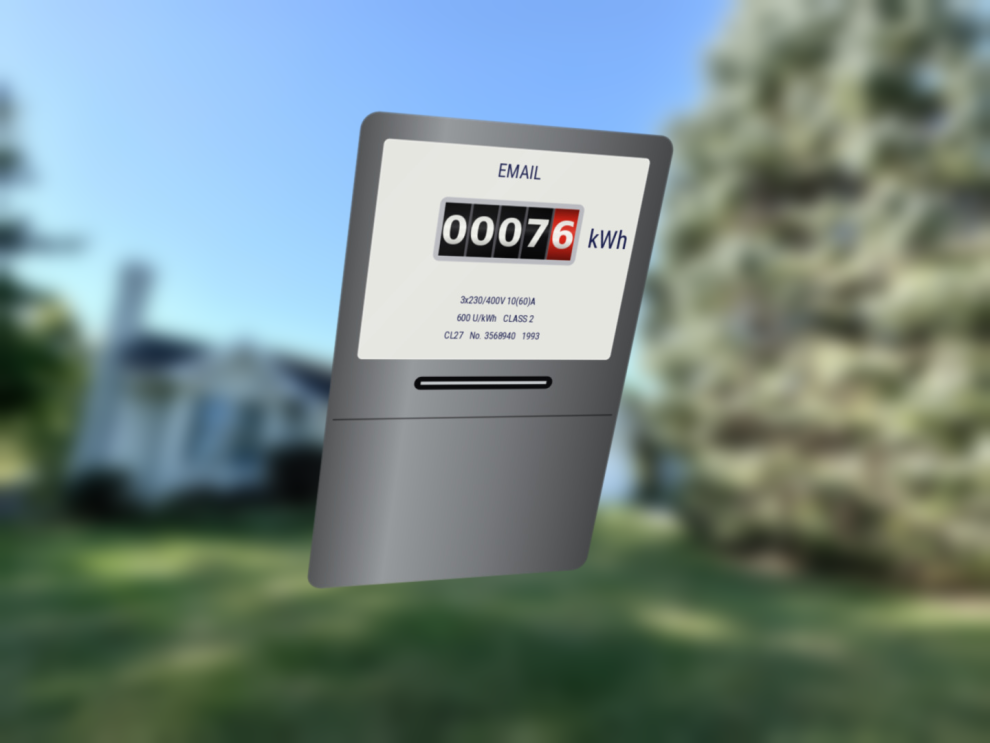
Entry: 7.6,kWh
